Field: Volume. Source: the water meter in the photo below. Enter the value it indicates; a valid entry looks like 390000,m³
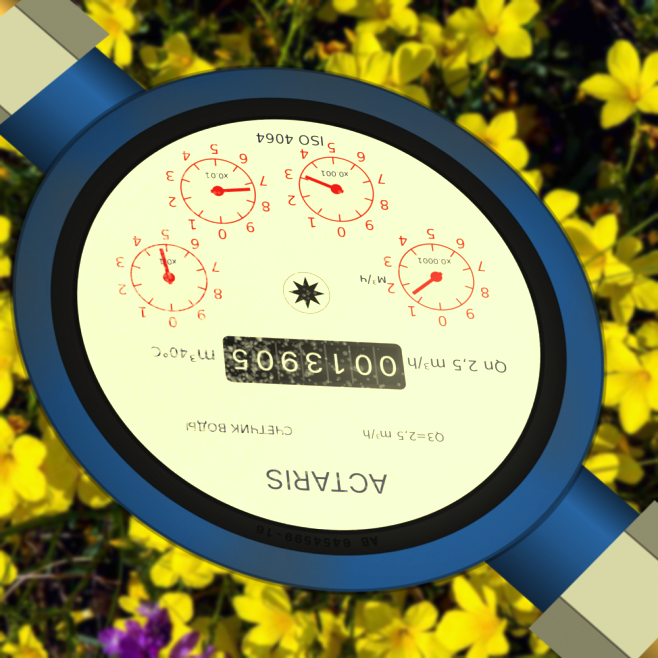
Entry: 13905.4731,m³
